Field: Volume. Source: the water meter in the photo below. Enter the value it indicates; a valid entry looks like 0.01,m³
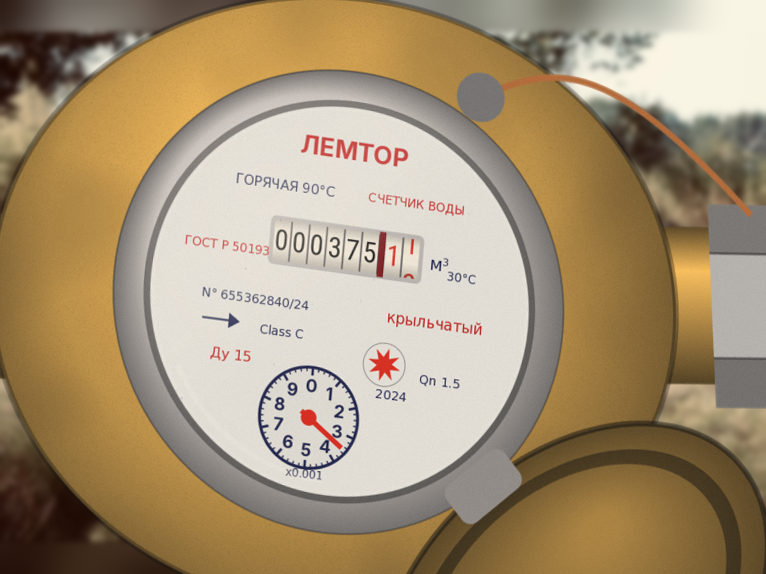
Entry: 375.113,m³
